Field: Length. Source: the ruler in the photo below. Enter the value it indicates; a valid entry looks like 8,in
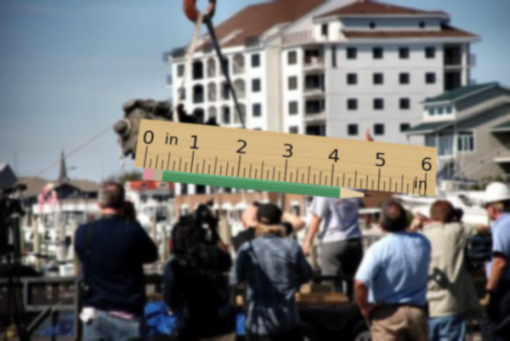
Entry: 4.875,in
